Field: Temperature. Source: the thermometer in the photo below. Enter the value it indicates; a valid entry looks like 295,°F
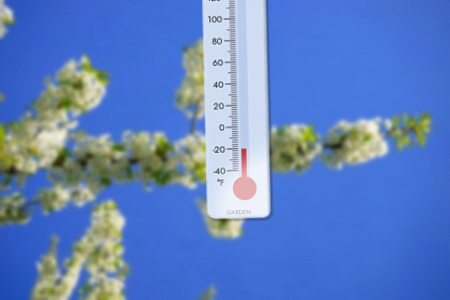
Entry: -20,°F
